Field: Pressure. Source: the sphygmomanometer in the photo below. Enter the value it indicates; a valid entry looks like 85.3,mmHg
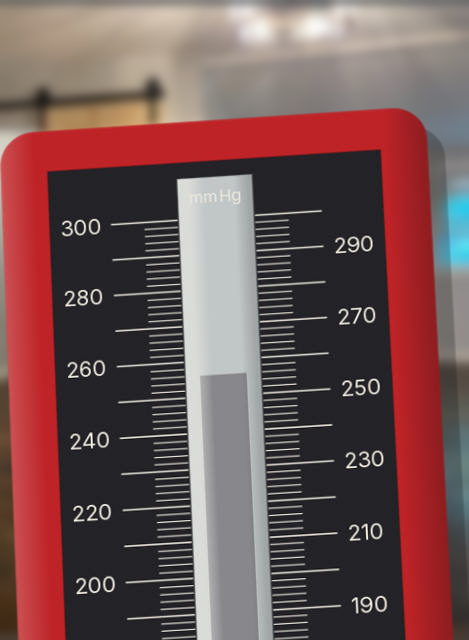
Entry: 256,mmHg
